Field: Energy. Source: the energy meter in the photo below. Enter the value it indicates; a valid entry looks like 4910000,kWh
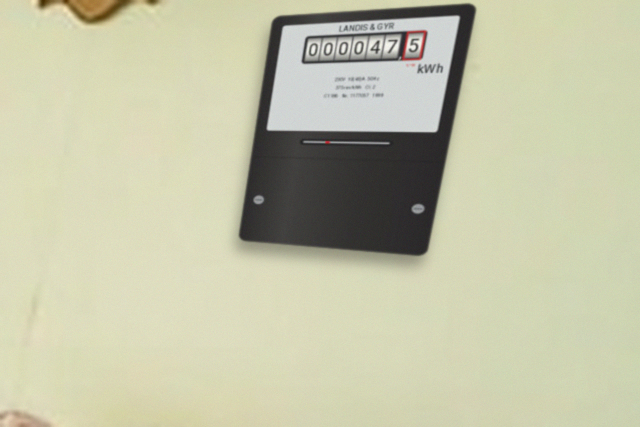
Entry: 47.5,kWh
